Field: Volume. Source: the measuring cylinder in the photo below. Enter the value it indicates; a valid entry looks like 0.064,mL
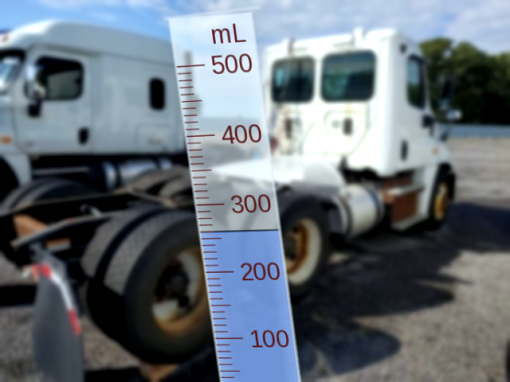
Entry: 260,mL
